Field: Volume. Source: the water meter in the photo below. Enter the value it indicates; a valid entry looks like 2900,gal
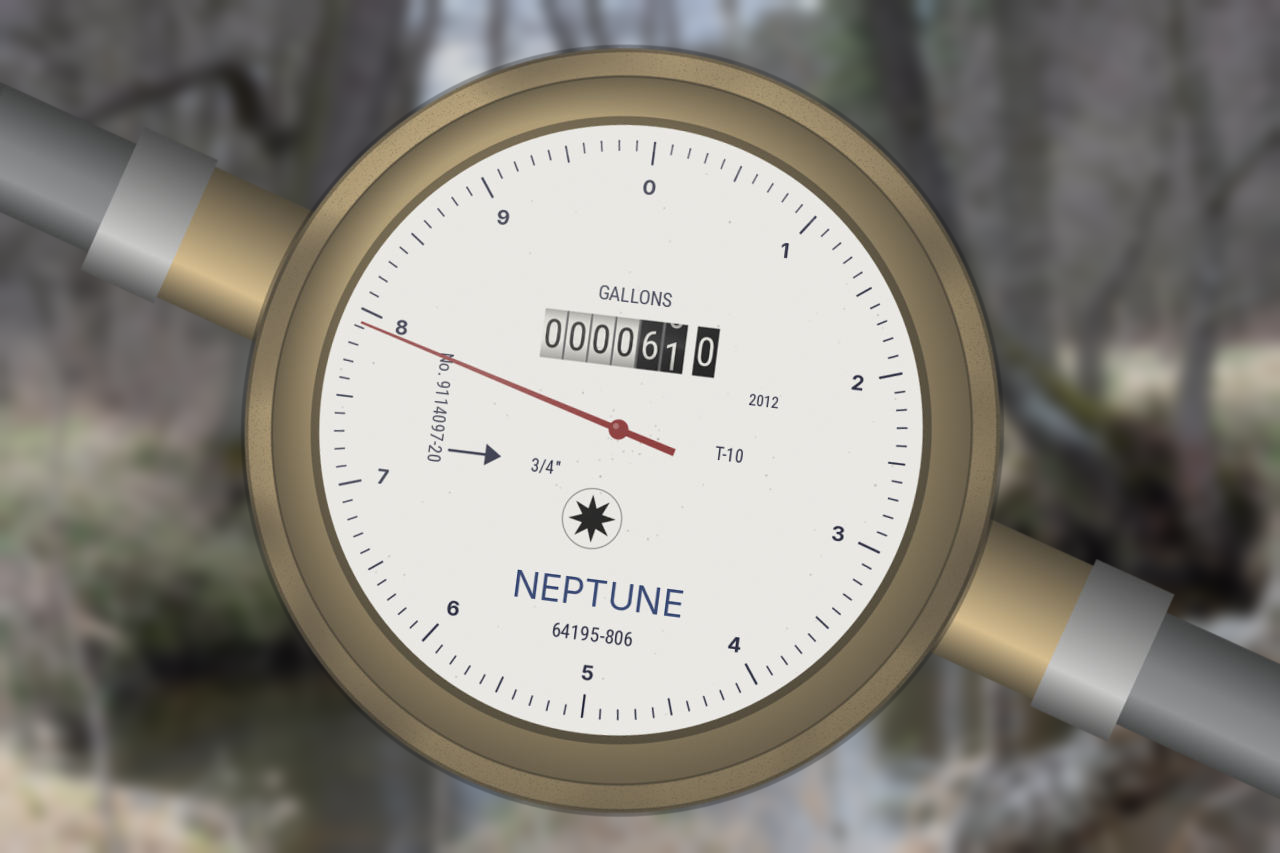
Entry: 607.9,gal
